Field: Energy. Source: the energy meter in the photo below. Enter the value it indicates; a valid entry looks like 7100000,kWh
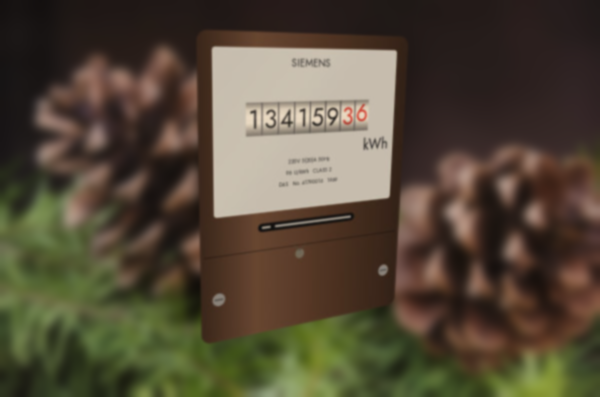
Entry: 134159.36,kWh
